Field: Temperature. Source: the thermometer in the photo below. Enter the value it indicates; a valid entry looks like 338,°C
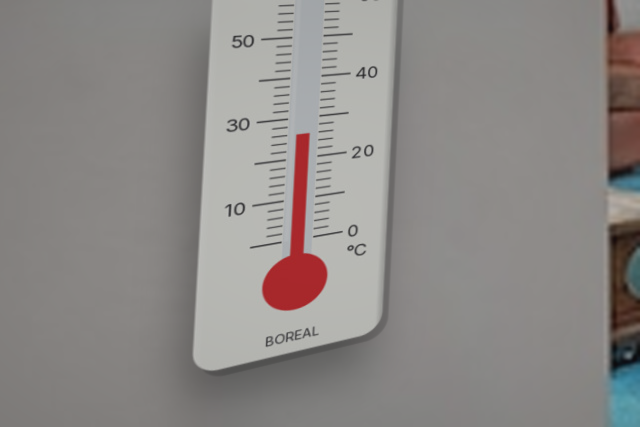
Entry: 26,°C
